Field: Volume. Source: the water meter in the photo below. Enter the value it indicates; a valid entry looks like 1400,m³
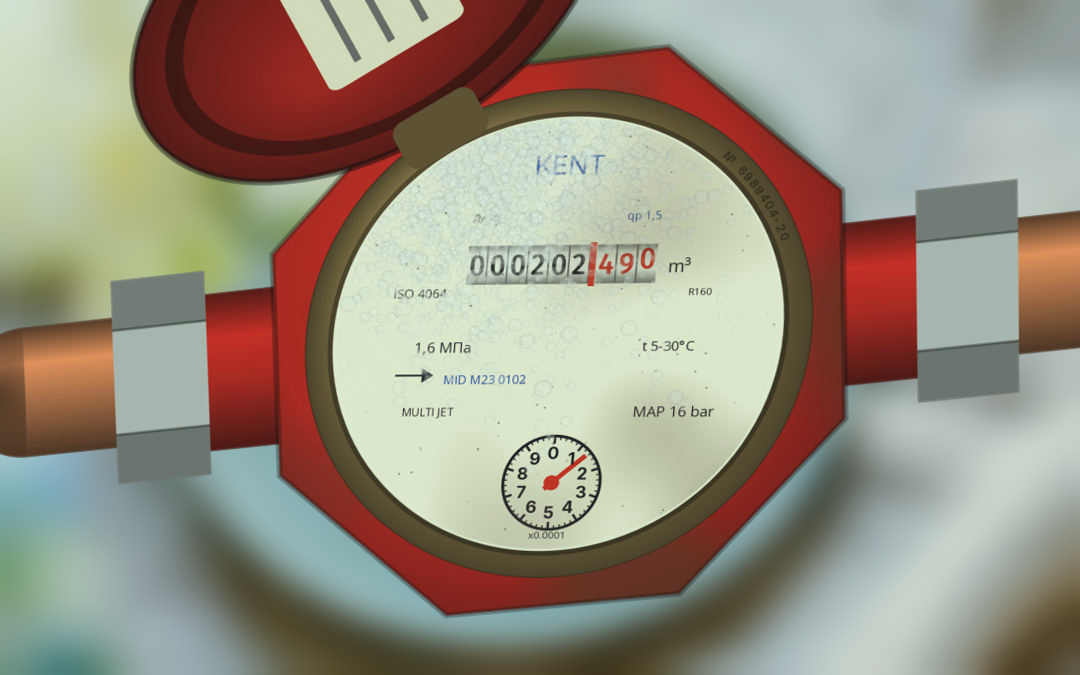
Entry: 202.4901,m³
